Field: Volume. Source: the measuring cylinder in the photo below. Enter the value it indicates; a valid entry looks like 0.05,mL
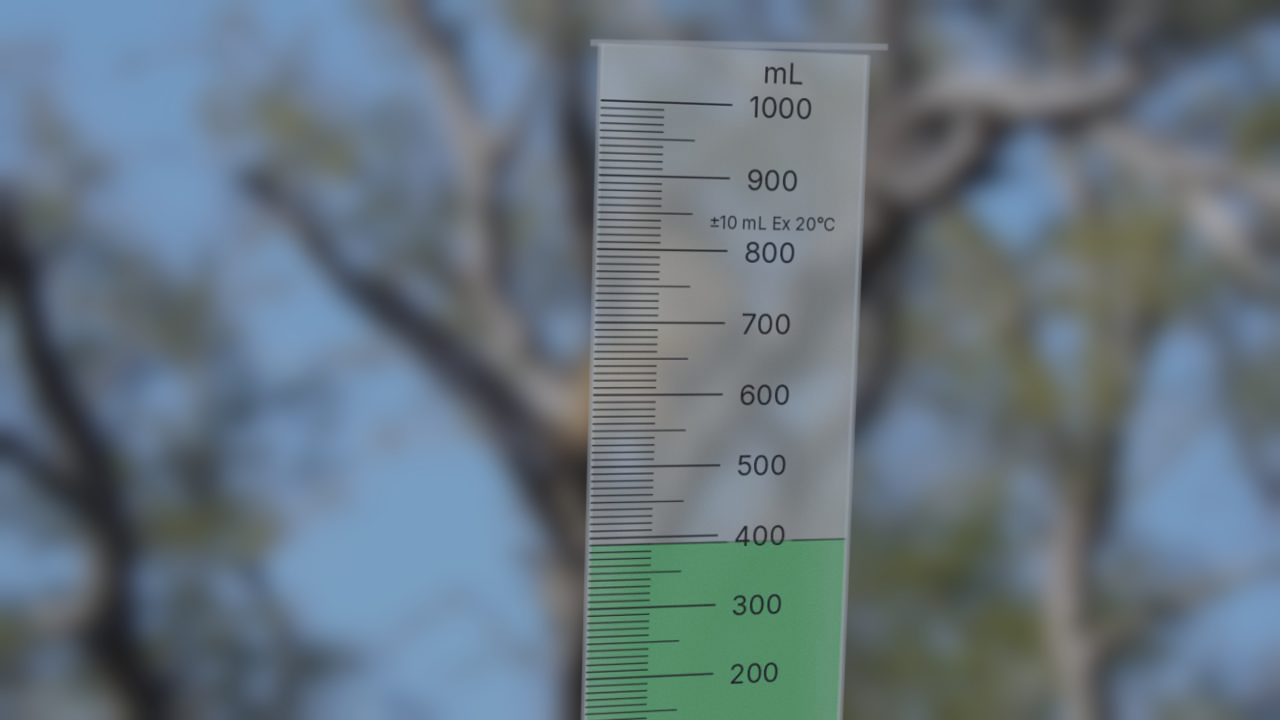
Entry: 390,mL
